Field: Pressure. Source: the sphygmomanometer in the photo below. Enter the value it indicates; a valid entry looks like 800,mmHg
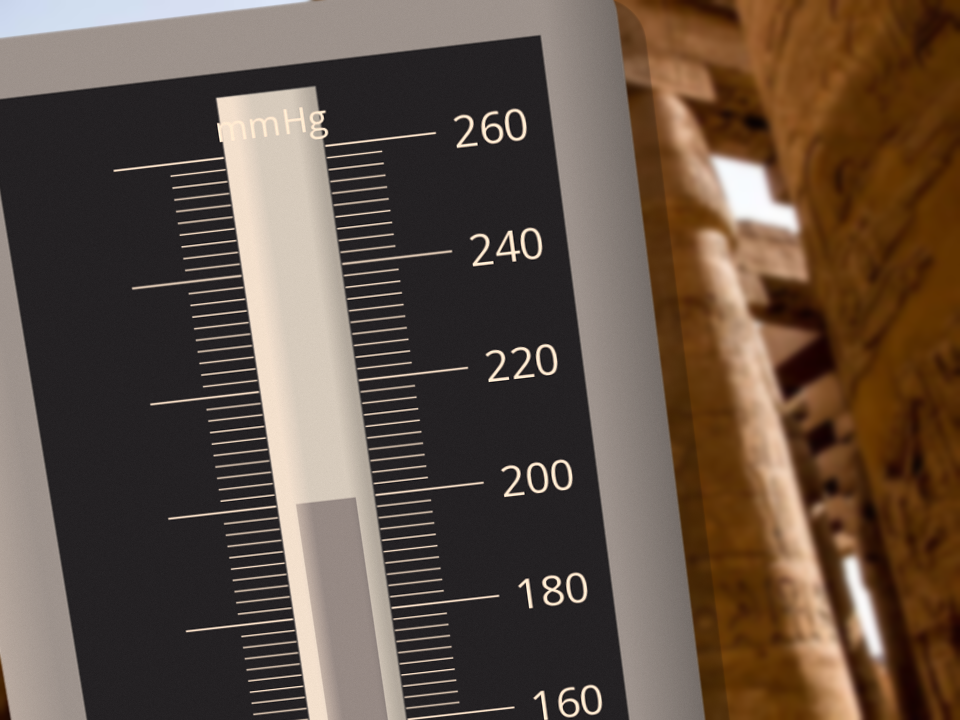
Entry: 200,mmHg
